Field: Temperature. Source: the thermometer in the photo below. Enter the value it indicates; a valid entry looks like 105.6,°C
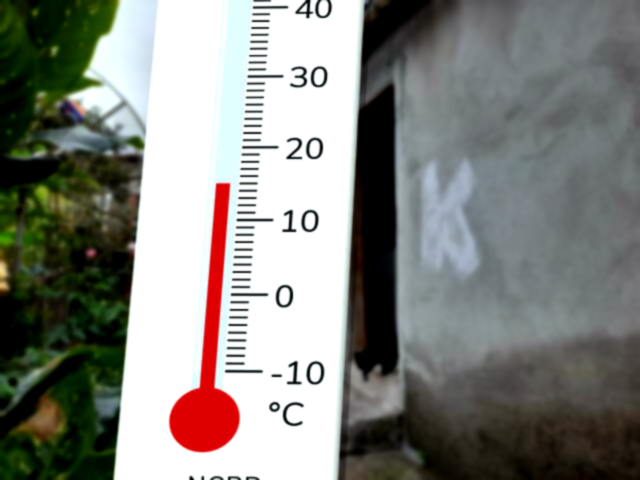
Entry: 15,°C
